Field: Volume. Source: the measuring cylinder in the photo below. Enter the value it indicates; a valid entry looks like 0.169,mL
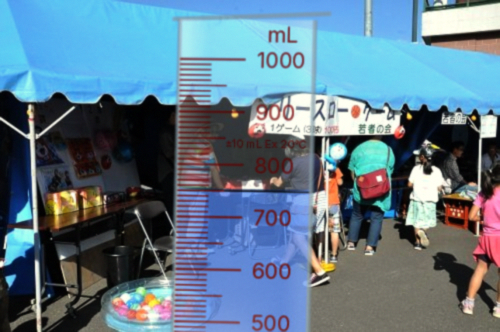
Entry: 750,mL
